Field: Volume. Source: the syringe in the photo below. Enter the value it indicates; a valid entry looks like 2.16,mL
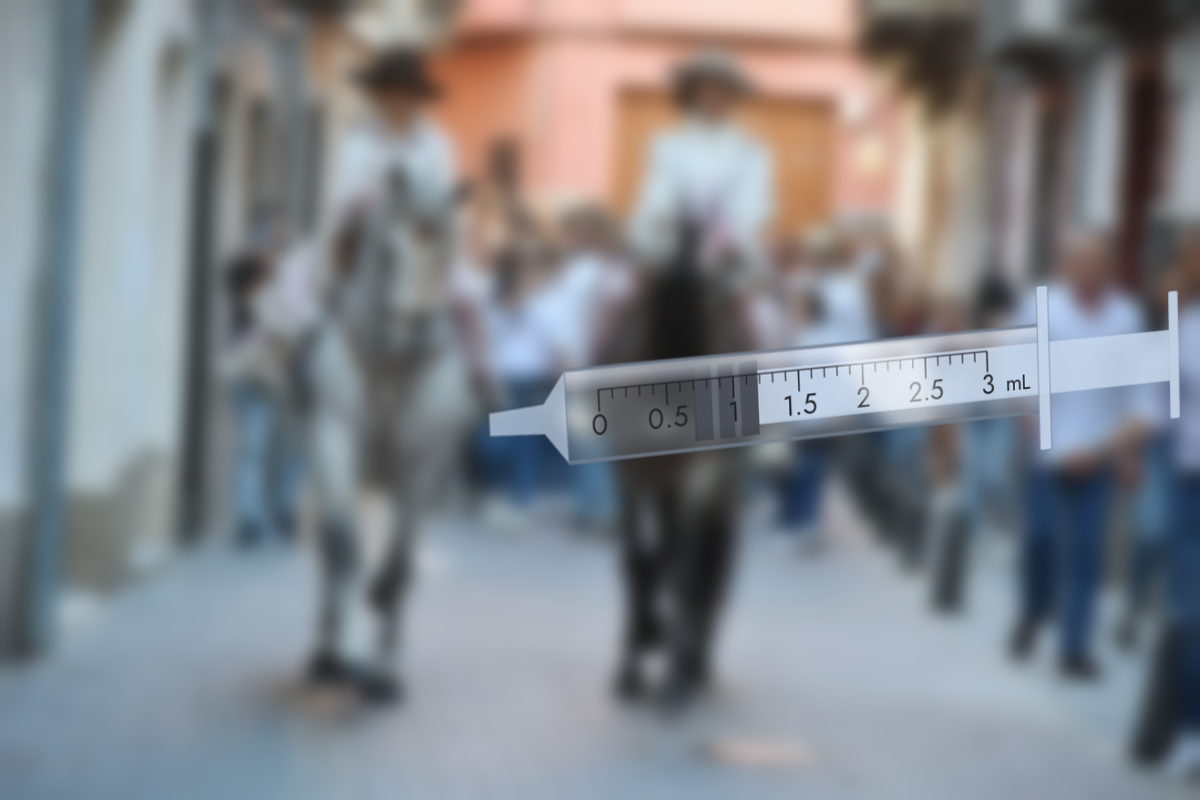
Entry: 0.7,mL
